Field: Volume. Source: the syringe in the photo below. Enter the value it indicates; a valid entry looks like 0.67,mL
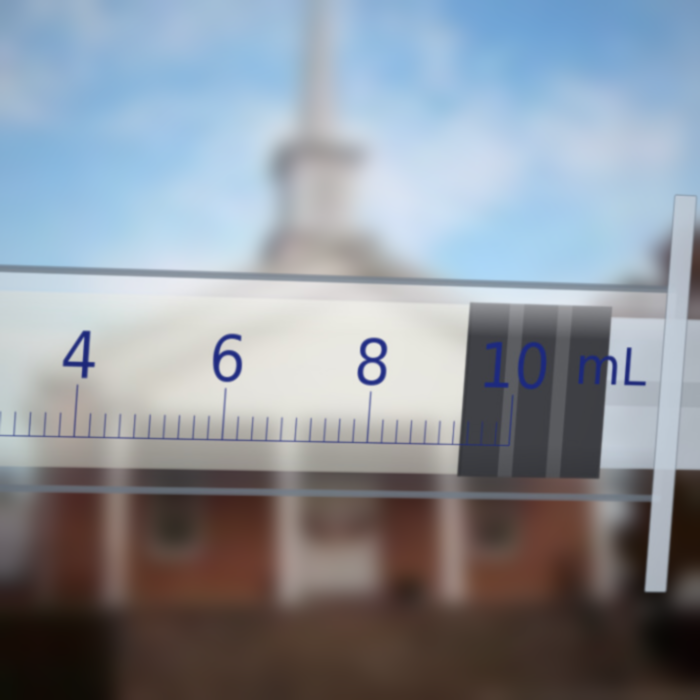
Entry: 9.3,mL
